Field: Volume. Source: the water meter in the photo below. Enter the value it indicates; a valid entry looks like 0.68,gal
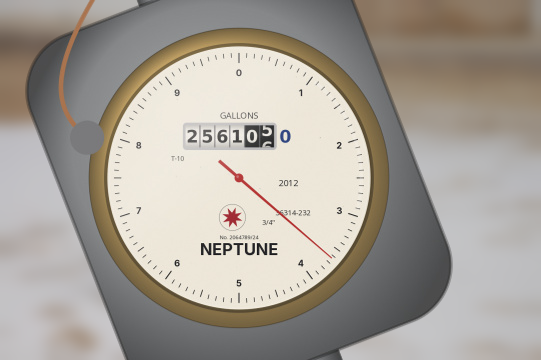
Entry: 2561053.6,gal
